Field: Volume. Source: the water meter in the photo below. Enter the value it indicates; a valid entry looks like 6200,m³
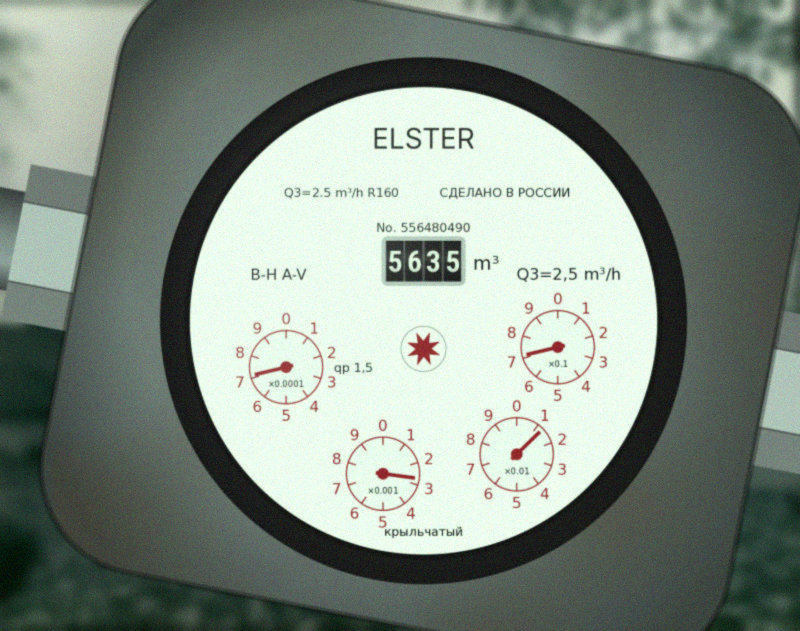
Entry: 5635.7127,m³
